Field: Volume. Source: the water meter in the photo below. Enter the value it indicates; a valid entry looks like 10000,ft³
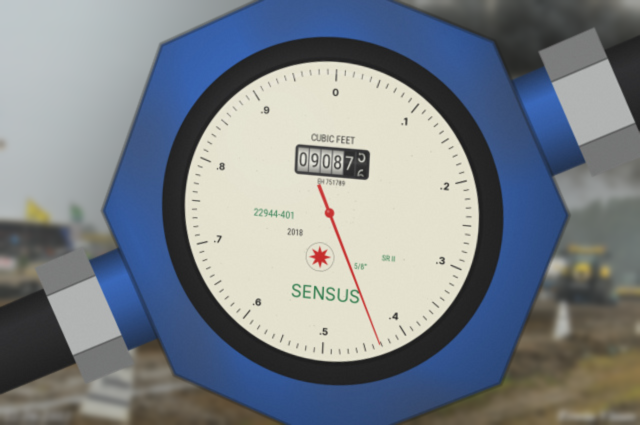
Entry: 90875.43,ft³
